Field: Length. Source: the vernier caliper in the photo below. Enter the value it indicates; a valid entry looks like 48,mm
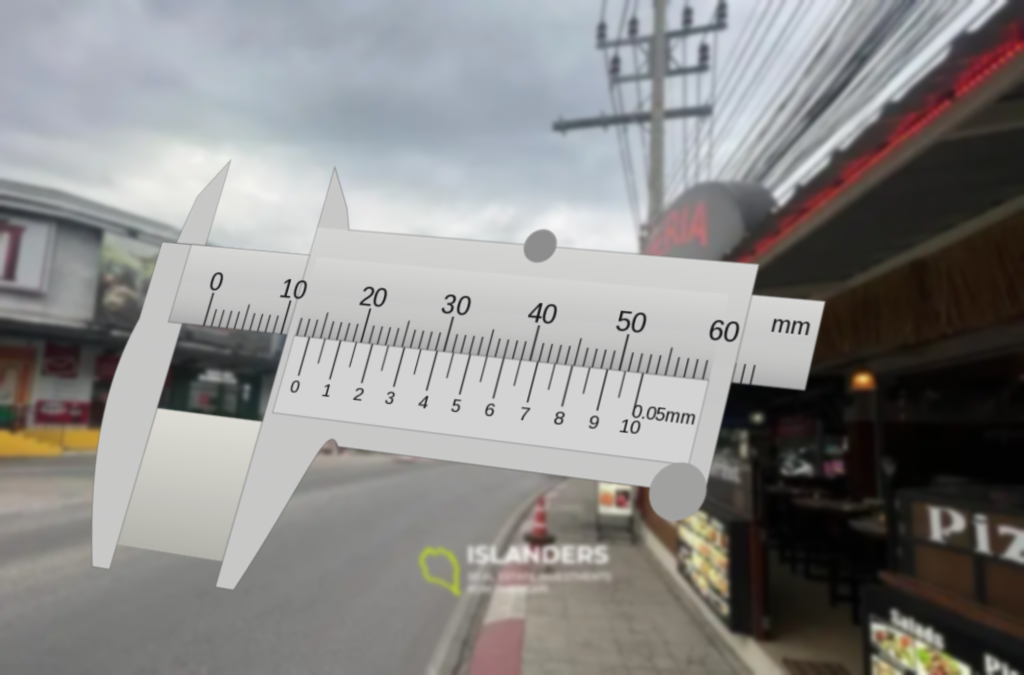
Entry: 13.6,mm
